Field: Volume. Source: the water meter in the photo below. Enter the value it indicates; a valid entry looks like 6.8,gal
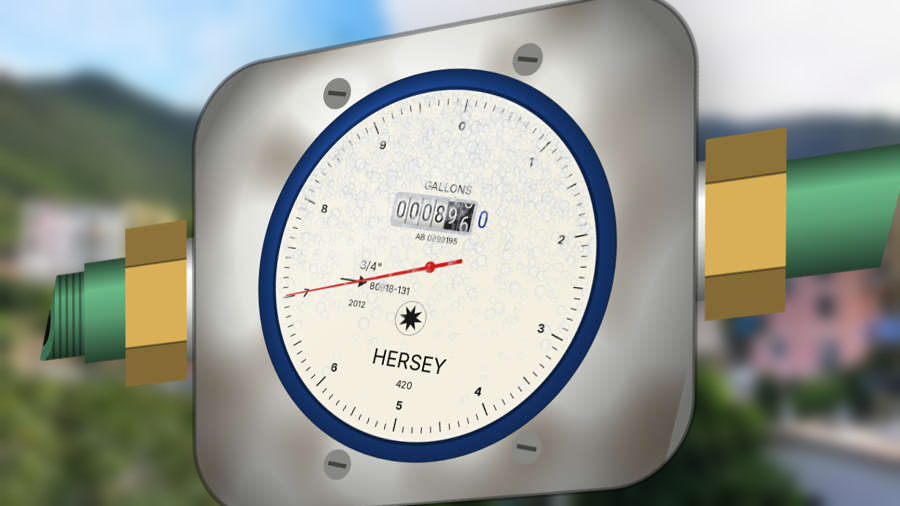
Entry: 8957.0,gal
